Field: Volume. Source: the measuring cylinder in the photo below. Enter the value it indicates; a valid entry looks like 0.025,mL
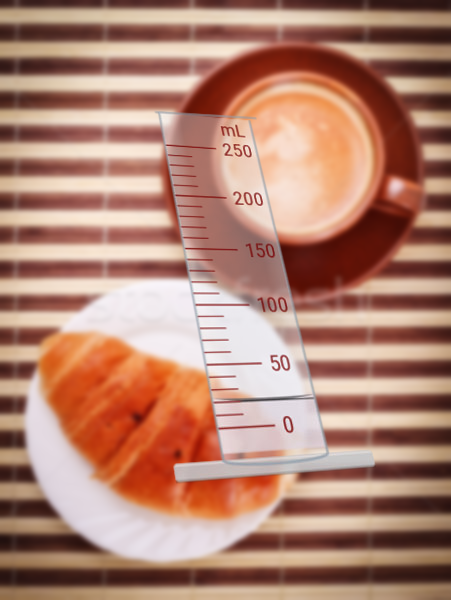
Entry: 20,mL
